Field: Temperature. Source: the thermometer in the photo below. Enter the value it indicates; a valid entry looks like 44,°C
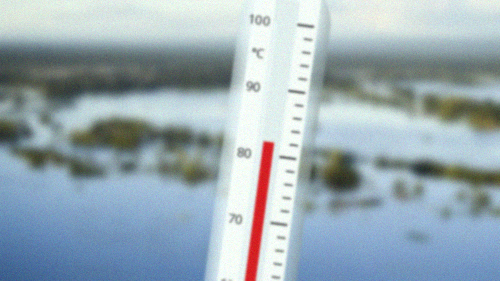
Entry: 82,°C
